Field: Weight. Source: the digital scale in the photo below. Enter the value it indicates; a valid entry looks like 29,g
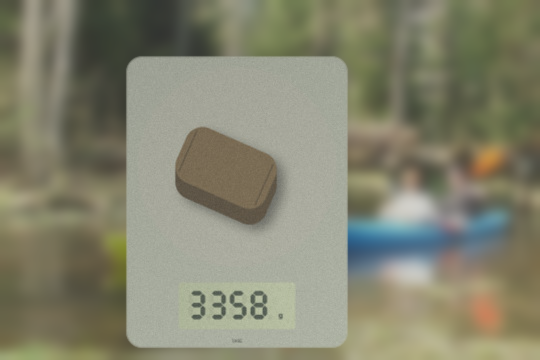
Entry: 3358,g
